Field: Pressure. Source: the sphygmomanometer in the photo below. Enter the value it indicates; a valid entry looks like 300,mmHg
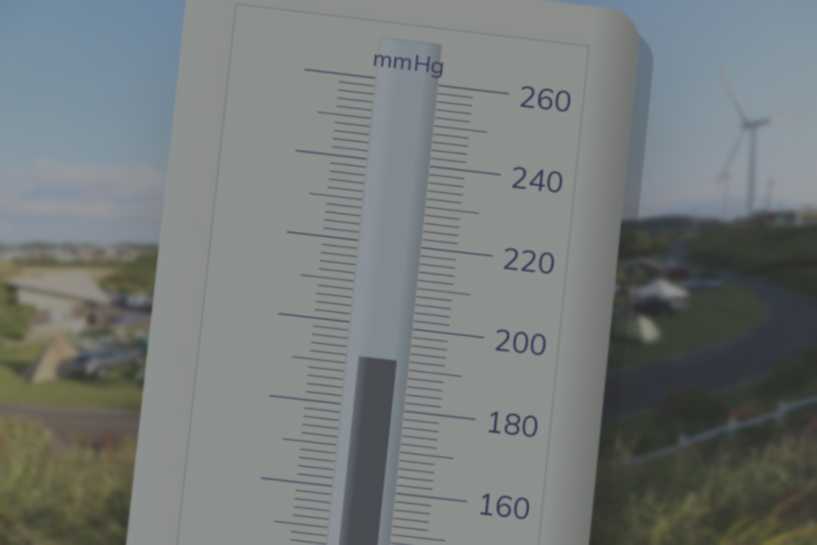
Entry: 192,mmHg
